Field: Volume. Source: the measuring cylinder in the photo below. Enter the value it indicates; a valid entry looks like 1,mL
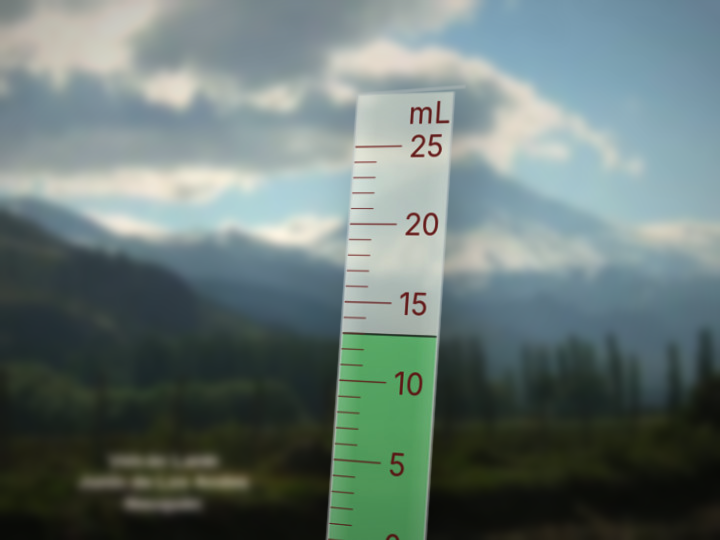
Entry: 13,mL
